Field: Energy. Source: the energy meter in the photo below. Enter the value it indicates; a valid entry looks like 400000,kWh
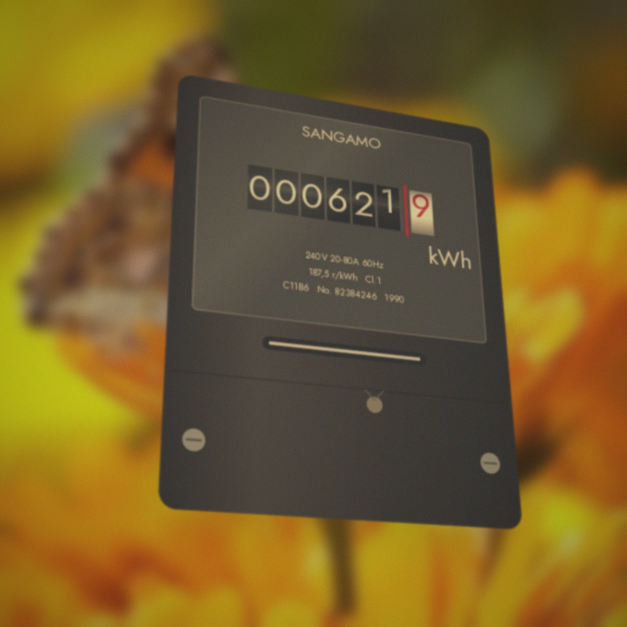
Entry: 621.9,kWh
